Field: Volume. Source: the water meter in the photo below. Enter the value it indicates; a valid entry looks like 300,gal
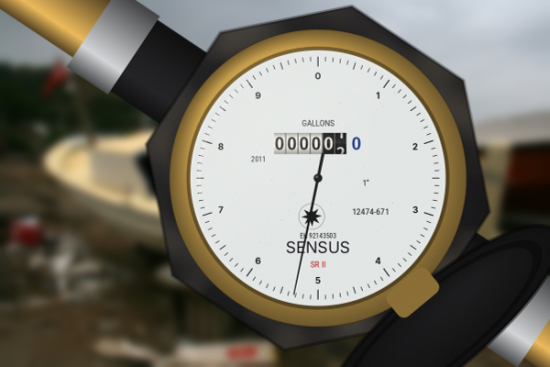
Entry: 15.3,gal
